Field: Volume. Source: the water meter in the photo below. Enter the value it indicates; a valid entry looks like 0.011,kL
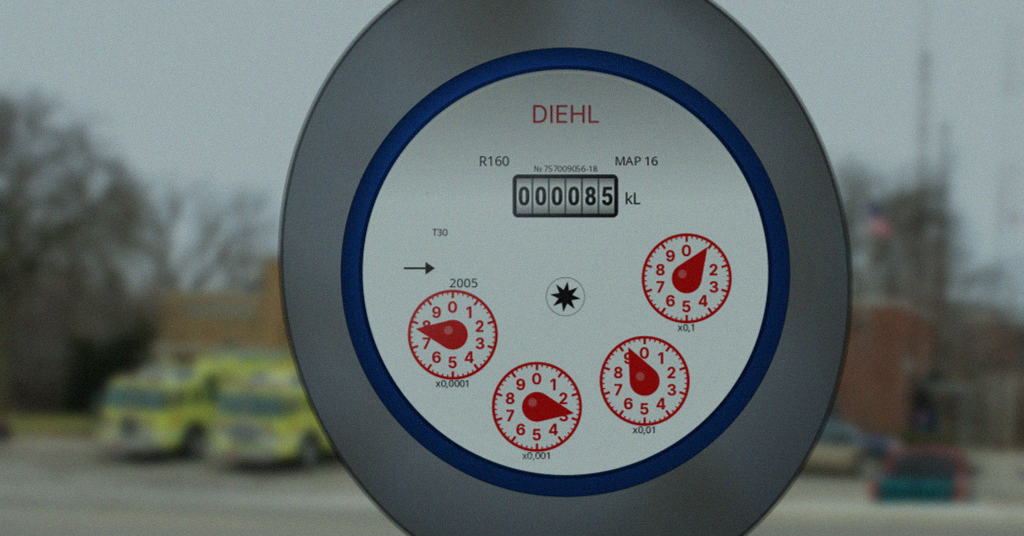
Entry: 85.0927,kL
